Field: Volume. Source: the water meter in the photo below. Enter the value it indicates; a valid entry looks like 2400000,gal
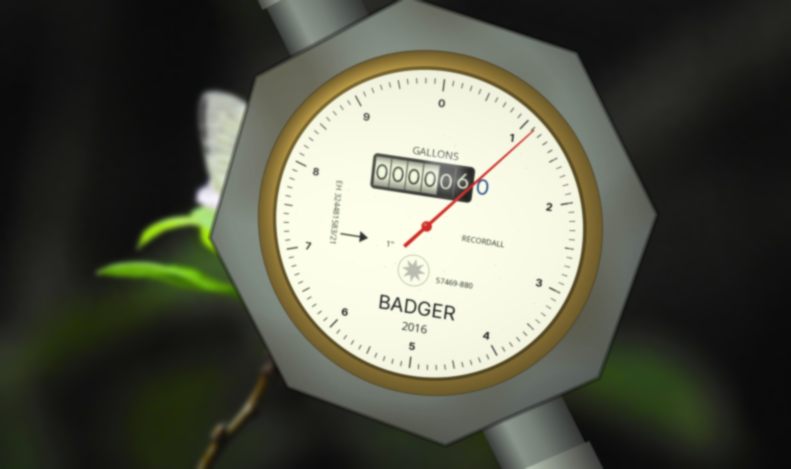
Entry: 61.1,gal
